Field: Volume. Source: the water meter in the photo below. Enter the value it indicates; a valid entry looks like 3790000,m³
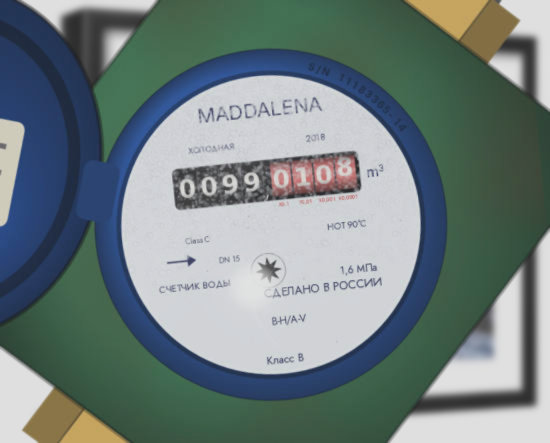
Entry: 99.0108,m³
